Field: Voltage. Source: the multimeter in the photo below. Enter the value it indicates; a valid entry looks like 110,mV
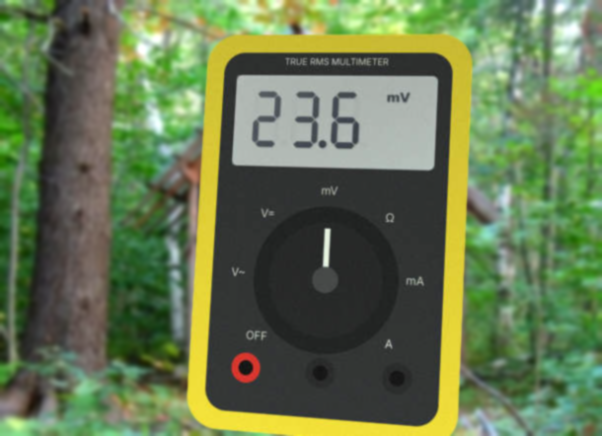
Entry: 23.6,mV
